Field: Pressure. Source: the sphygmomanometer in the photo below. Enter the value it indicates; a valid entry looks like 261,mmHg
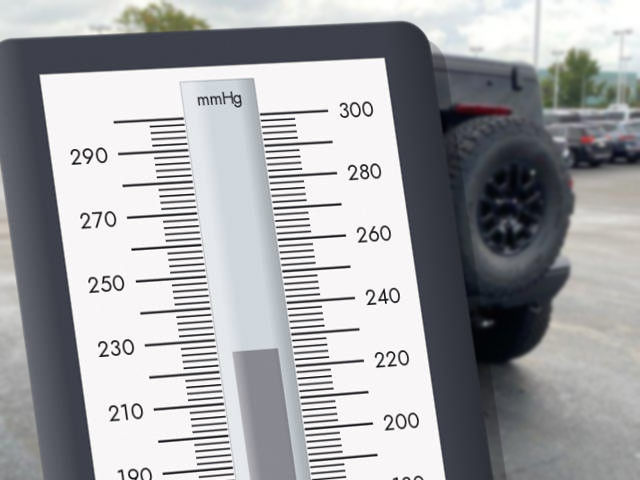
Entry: 226,mmHg
